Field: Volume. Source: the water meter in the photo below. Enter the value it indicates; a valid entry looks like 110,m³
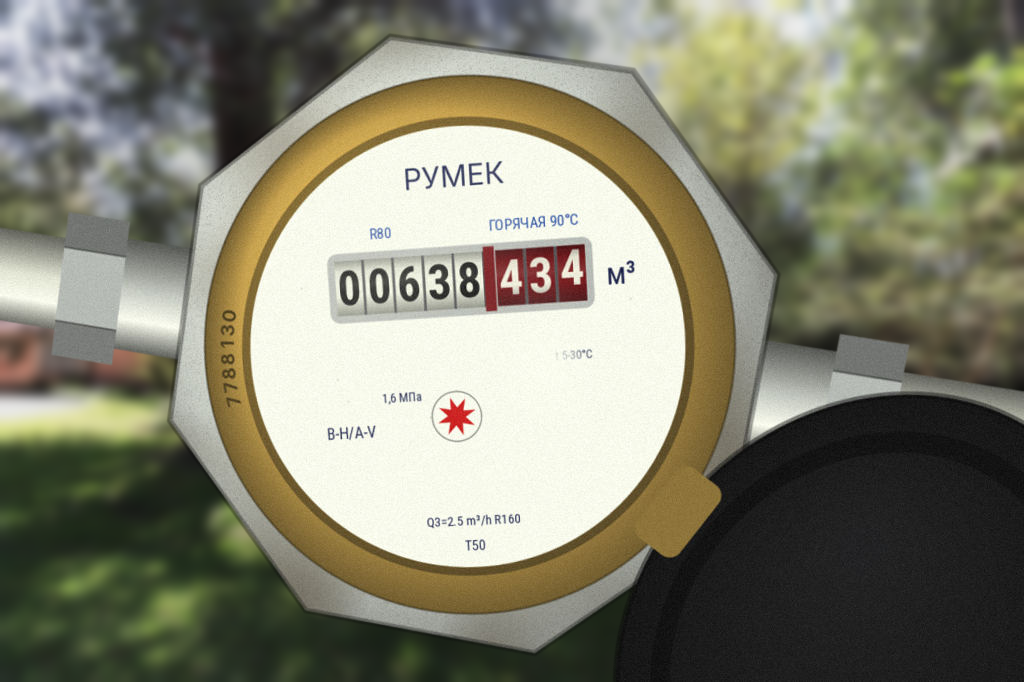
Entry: 638.434,m³
